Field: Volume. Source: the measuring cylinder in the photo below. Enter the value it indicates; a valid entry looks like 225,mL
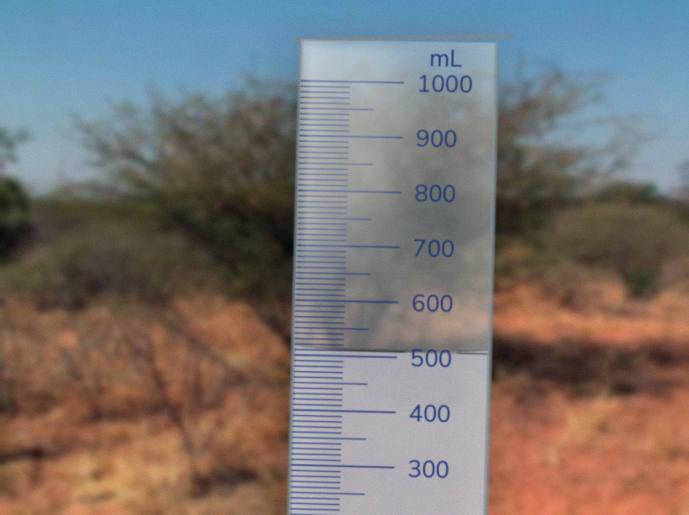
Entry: 510,mL
